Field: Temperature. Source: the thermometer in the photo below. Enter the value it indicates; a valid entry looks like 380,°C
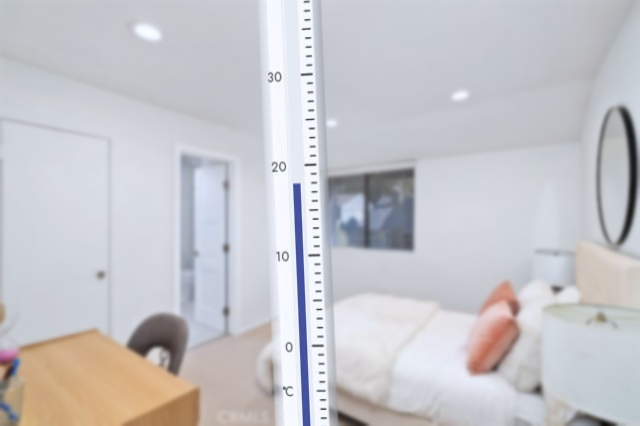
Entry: 18,°C
